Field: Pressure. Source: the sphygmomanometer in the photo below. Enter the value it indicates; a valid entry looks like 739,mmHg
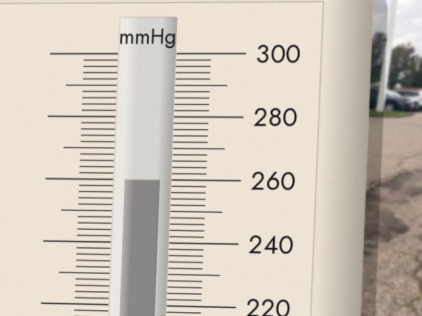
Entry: 260,mmHg
